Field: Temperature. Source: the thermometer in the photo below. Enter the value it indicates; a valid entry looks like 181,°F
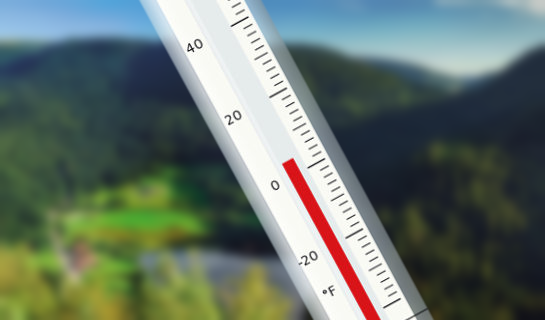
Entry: 4,°F
